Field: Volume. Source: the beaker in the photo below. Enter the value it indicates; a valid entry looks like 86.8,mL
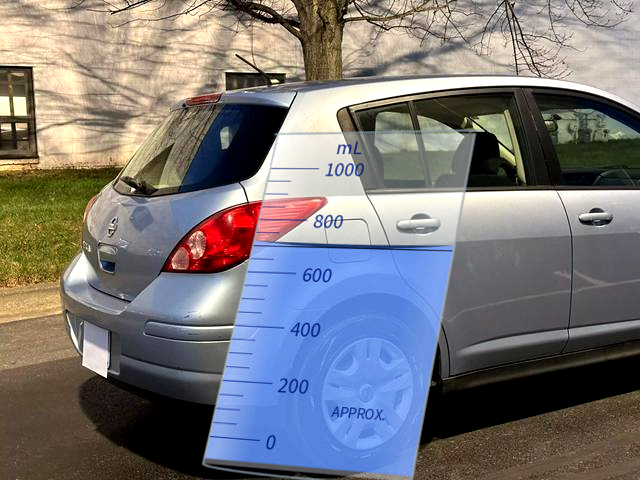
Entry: 700,mL
